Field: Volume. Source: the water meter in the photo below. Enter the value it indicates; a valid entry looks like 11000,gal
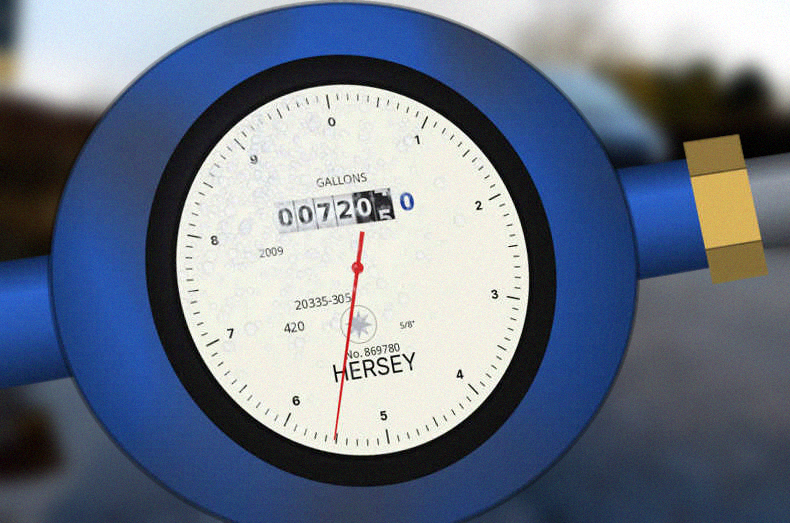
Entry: 72045.5,gal
